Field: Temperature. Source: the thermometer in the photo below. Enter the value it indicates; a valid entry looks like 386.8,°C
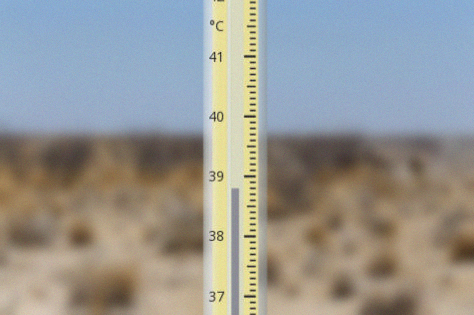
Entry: 38.8,°C
